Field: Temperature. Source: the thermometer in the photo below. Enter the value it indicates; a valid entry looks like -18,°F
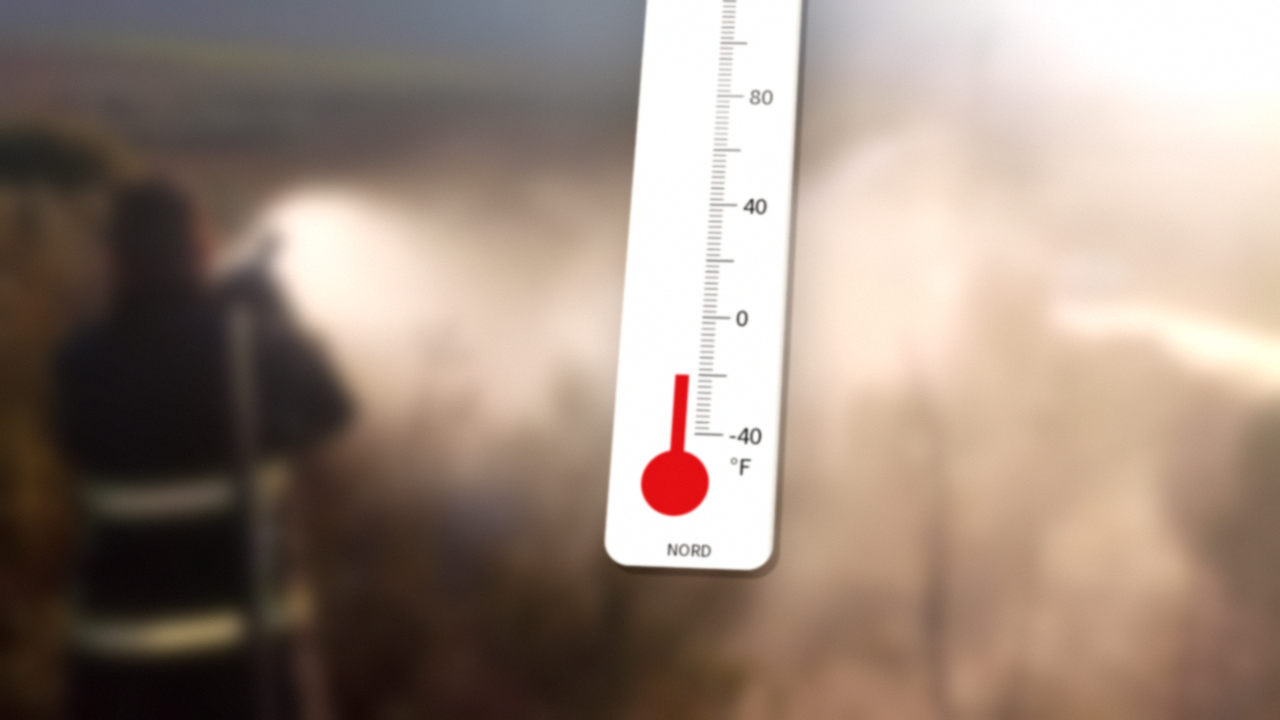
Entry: -20,°F
